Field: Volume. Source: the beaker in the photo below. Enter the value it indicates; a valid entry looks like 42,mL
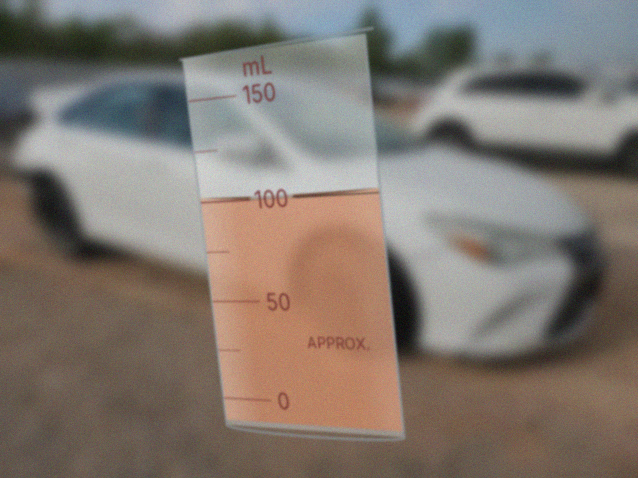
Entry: 100,mL
